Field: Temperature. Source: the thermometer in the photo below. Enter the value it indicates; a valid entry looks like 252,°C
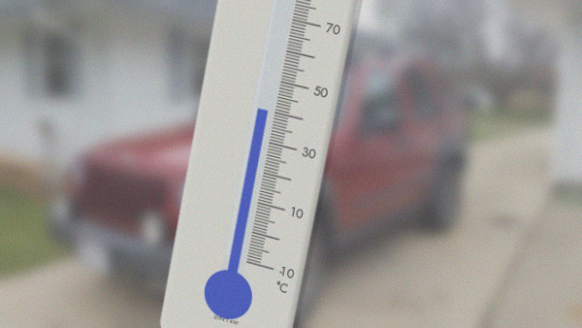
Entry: 40,°C
